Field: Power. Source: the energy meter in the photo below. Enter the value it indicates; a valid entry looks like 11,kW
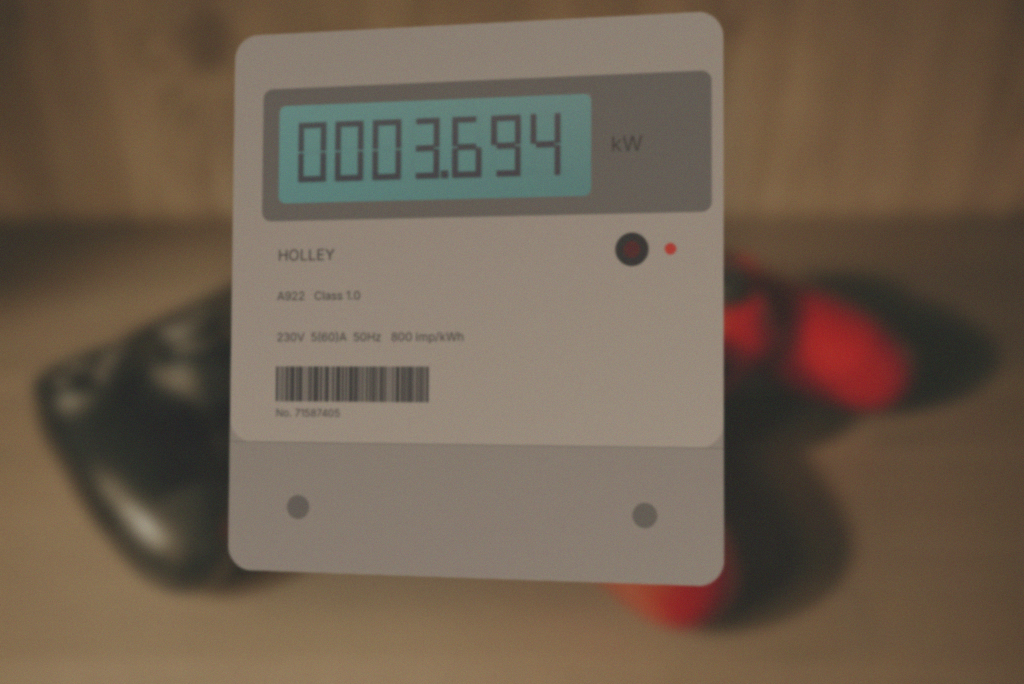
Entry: 3.694,kW
